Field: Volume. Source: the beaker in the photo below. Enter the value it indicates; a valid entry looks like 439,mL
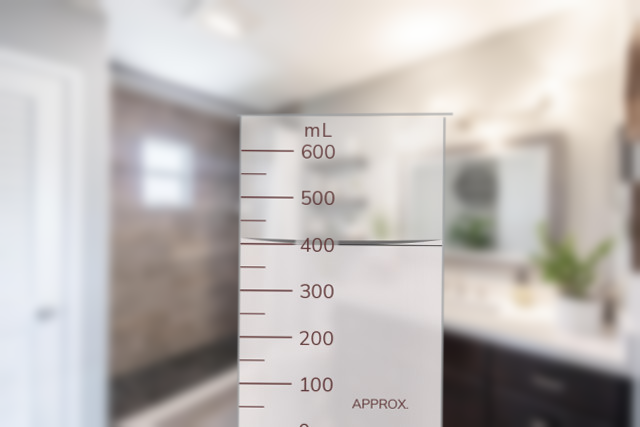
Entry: 400,mL
